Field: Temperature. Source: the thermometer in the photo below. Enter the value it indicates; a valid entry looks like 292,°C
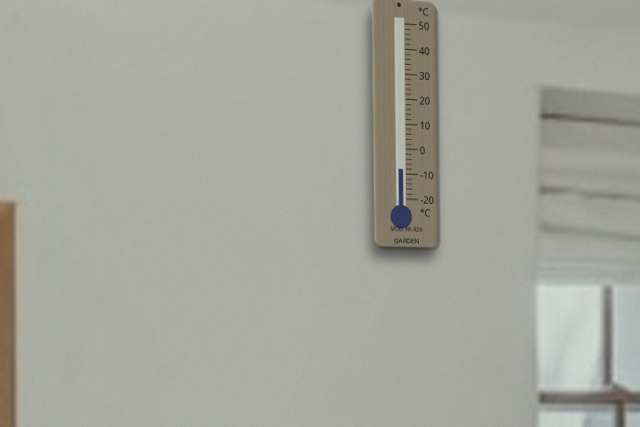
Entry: -8,°C
